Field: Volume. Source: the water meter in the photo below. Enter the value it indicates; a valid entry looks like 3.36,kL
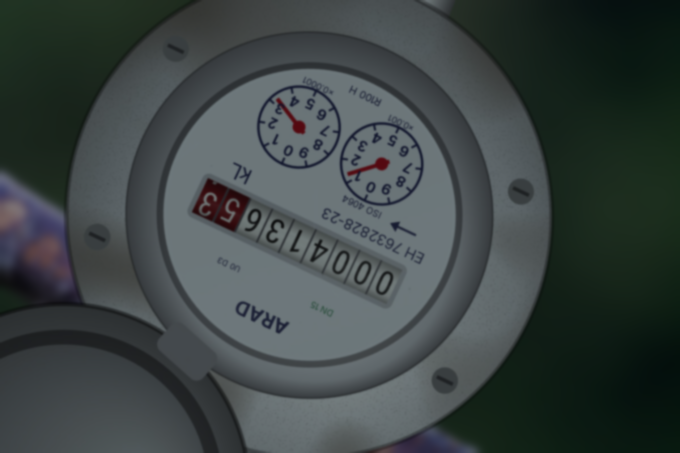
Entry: 4136.5313,kL
